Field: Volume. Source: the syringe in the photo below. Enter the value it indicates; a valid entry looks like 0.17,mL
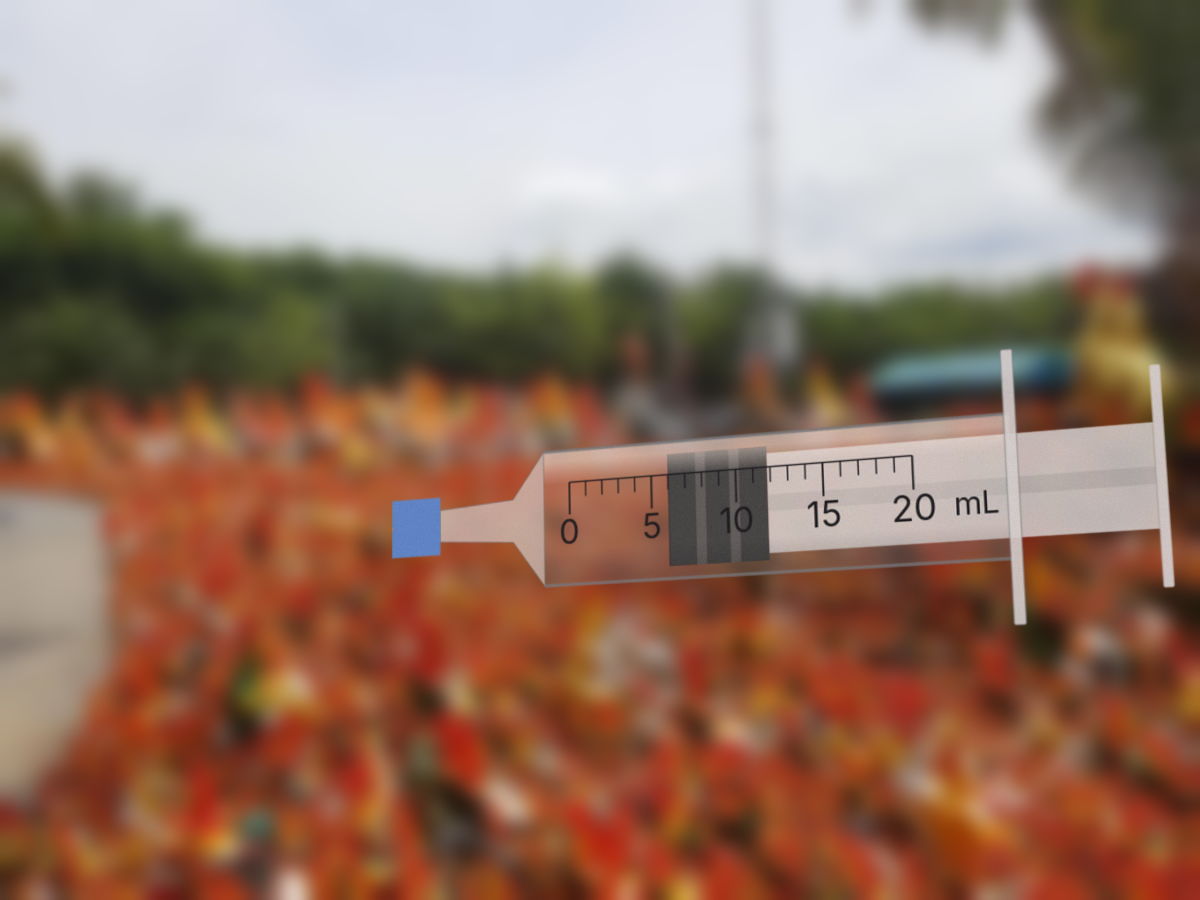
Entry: 6,mL
